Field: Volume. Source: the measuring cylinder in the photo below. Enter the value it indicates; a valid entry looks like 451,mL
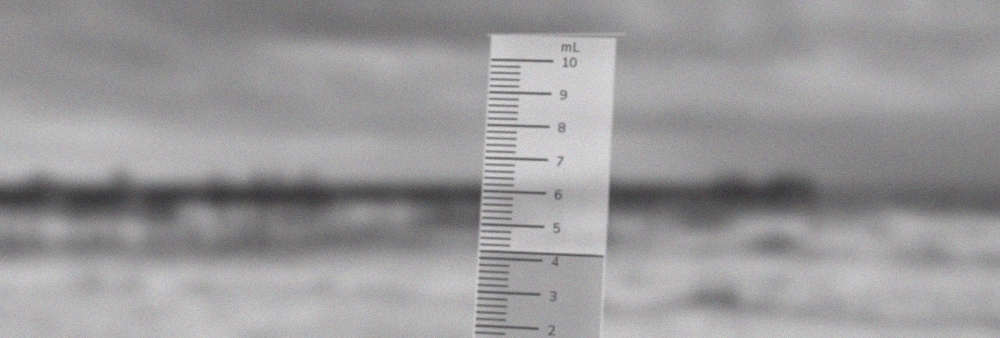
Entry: 4.2,mL
